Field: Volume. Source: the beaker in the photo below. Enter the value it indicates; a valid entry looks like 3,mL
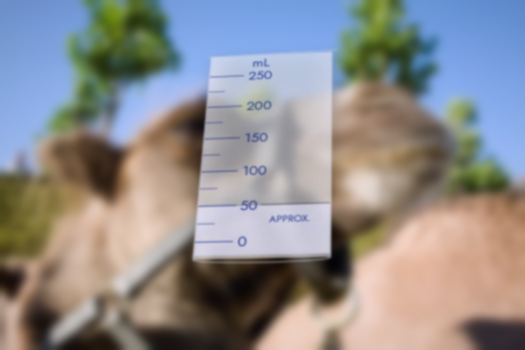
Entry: 50,mL
